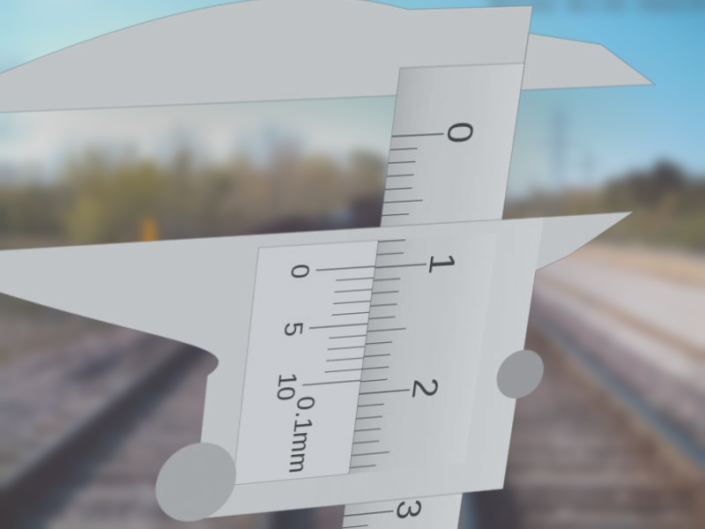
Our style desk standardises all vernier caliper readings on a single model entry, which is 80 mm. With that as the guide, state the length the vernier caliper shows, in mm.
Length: 9.9 mm
